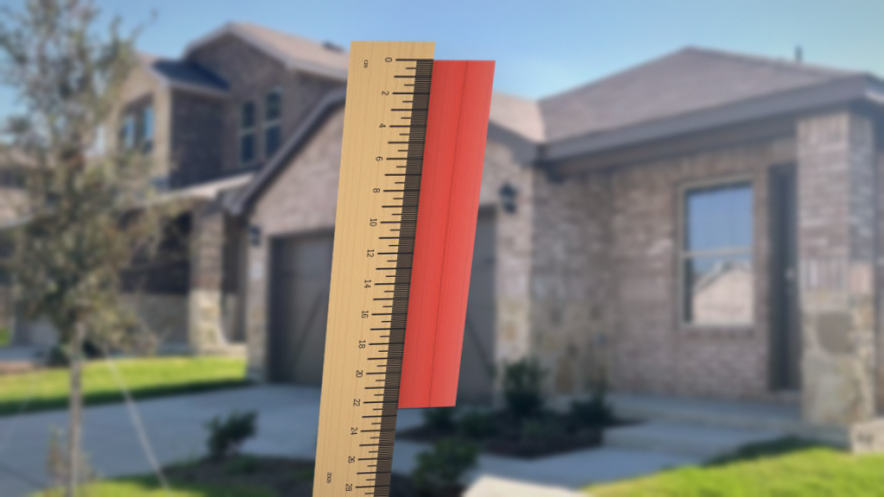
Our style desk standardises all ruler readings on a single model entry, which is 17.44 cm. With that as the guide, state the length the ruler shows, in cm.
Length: 22.5 cm
